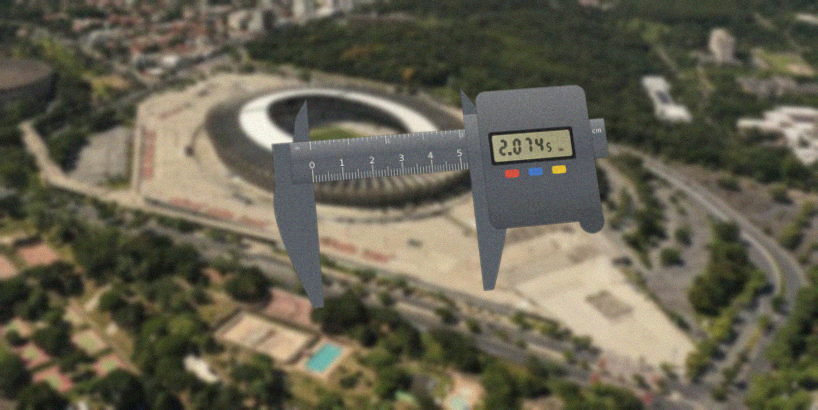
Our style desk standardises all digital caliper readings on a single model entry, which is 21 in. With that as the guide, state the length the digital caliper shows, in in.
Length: 2.0745 in
